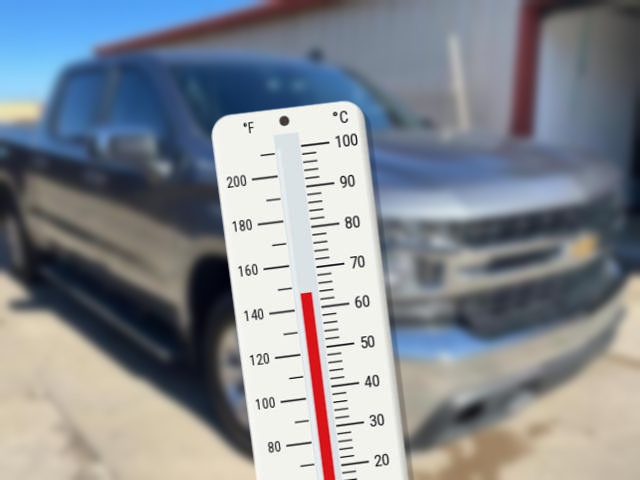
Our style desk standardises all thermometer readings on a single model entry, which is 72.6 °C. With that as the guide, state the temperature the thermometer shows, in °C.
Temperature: 64 °C
